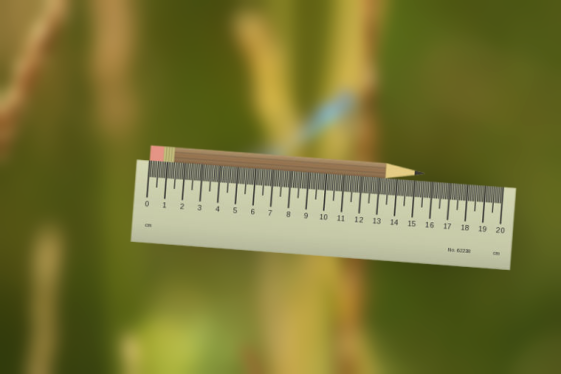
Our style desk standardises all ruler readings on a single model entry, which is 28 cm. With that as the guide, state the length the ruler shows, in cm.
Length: 15.5 cm
